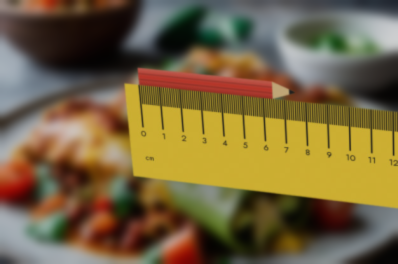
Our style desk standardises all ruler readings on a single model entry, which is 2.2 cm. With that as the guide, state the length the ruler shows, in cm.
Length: 7.5 cm
